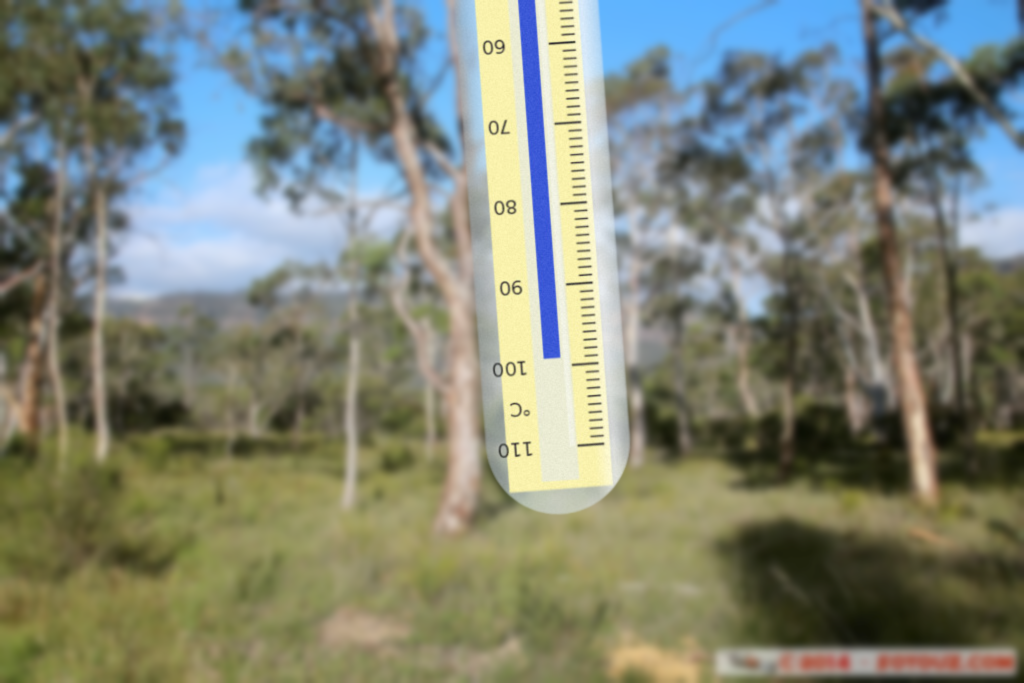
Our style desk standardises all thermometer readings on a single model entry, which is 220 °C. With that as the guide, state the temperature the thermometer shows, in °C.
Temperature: 99 °C
